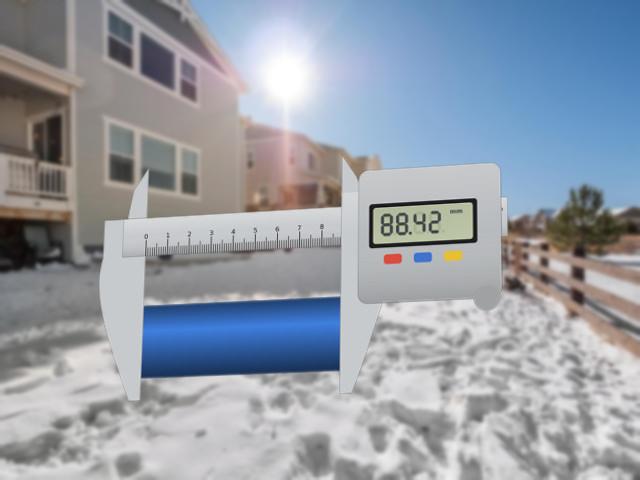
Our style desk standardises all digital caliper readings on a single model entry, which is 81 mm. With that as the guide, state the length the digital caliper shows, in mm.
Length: 88.42 mm
